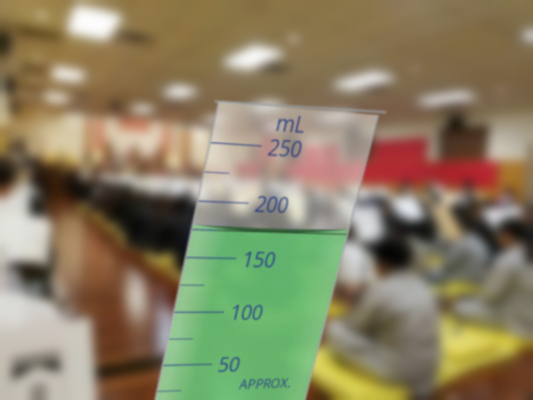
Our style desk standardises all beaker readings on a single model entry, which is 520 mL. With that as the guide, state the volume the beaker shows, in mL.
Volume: 175 mL
